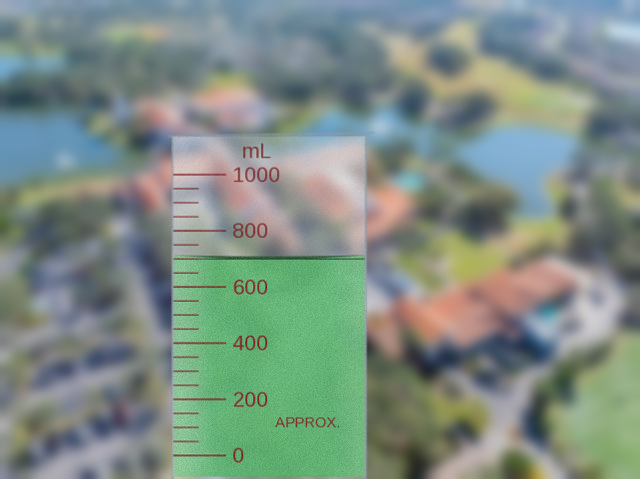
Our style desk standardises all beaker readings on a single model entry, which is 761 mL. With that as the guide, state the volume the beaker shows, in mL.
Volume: 700 mL
